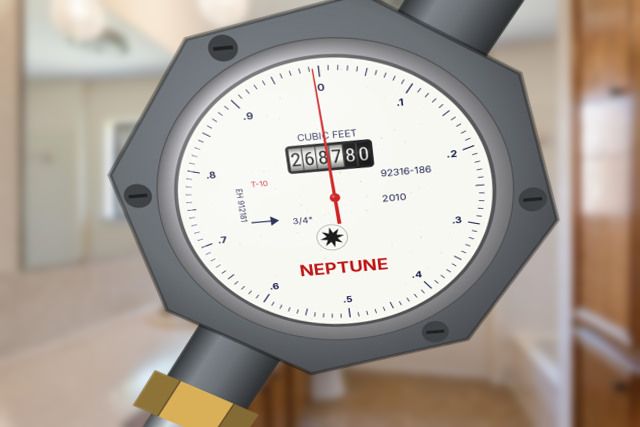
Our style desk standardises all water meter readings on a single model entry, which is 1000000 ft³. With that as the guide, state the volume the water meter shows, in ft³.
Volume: 268779.99 ft³
